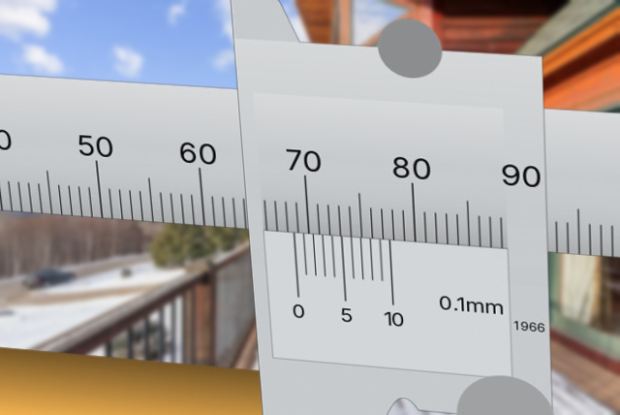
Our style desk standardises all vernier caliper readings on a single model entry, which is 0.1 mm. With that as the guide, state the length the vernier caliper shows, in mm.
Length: 68.6 mm
